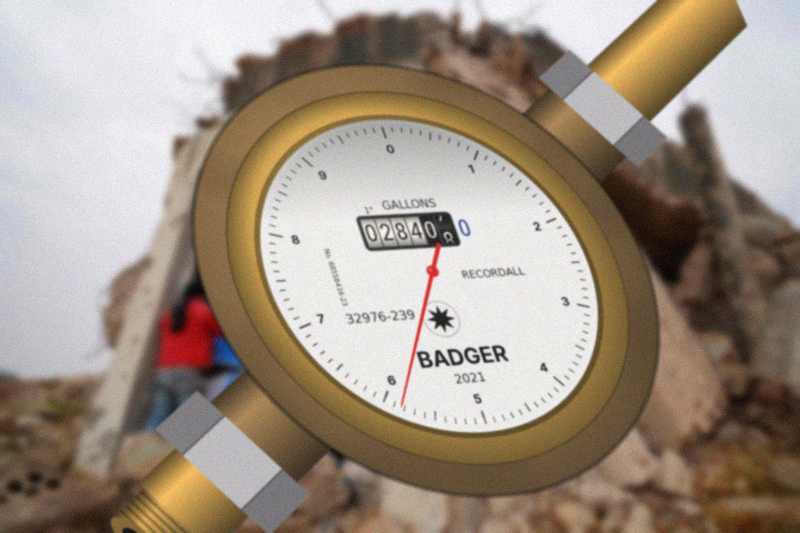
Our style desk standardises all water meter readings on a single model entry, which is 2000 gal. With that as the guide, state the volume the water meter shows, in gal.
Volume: 284075.8 gal
